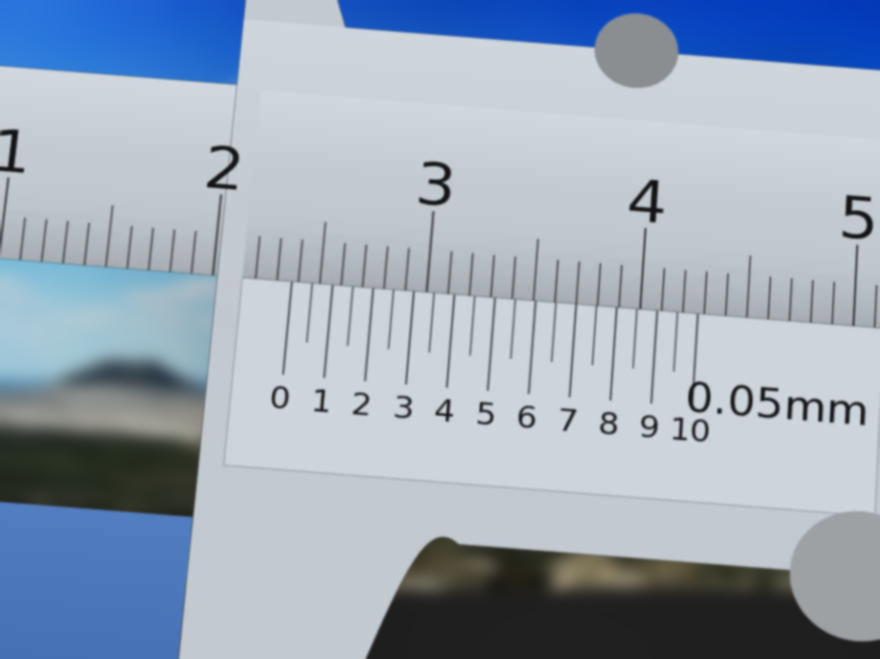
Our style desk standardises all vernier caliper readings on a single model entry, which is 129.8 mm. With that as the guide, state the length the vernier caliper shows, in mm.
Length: 23.7 mm
